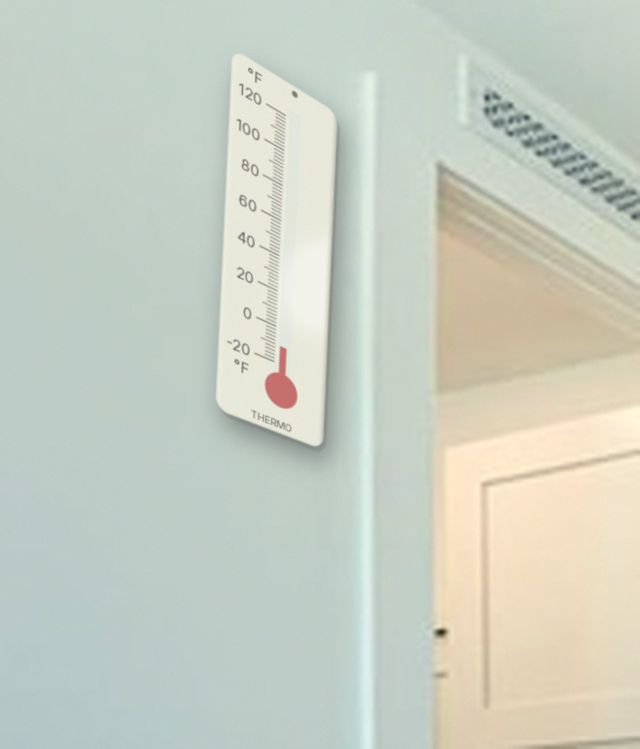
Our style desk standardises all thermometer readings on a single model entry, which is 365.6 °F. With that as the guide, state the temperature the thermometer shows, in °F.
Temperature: -10 °F
